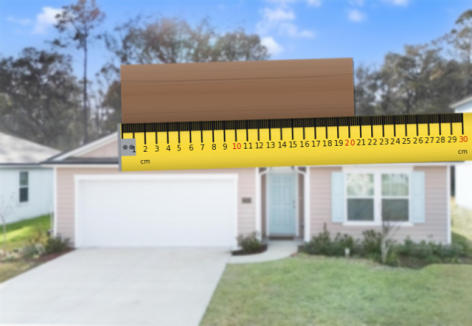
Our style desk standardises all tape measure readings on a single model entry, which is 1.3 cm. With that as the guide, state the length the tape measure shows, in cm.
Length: 20.5 cm
